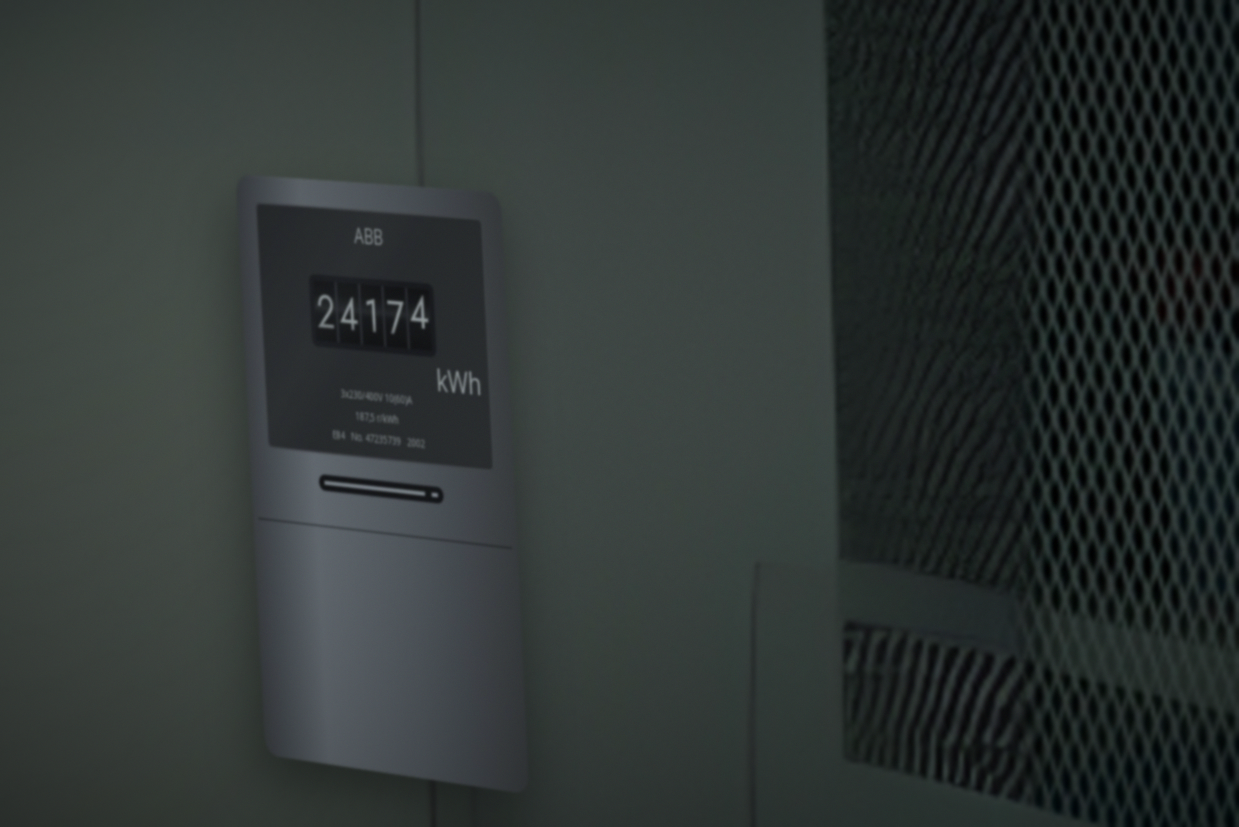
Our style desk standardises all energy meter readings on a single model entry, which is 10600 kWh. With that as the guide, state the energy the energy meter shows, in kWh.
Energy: 24174 kWh
